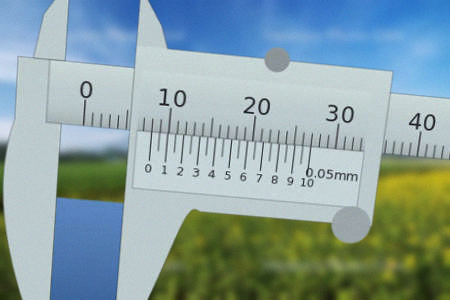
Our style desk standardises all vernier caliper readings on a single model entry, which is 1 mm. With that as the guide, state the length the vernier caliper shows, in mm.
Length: 8.0 mm
